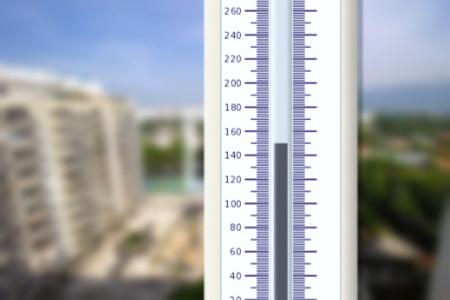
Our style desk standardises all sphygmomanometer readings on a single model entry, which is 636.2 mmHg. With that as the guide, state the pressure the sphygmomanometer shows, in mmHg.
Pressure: 150 mmHg
